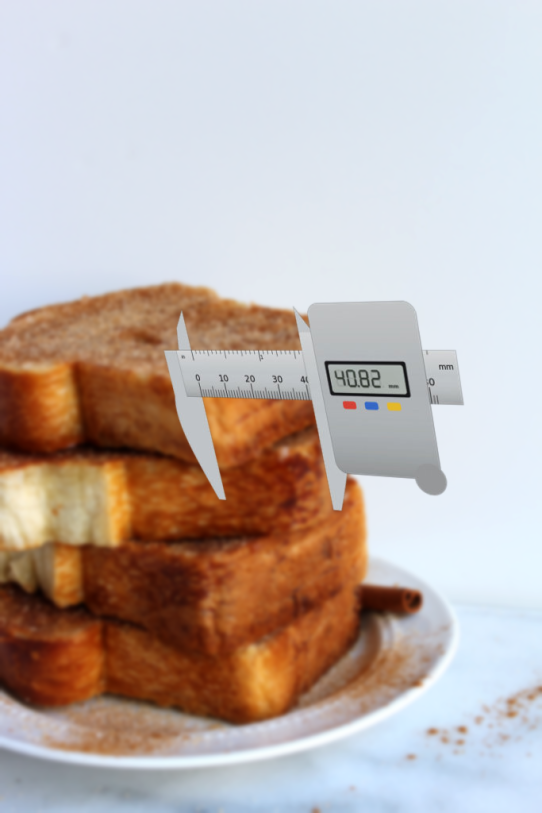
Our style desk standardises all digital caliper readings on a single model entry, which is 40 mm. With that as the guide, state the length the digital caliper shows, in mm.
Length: 40.82 mm
